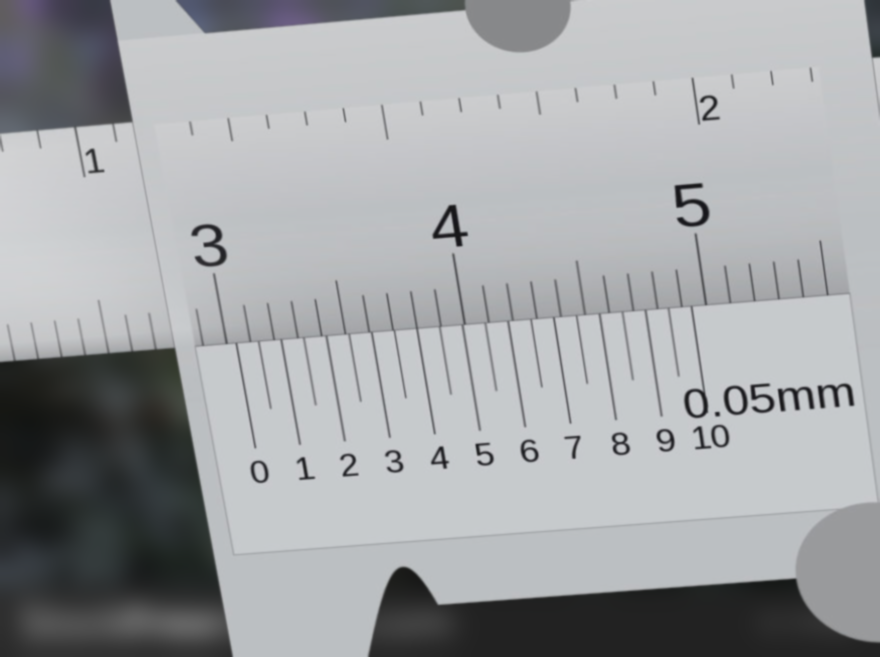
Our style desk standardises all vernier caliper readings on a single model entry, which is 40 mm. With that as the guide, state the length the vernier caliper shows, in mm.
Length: 30.4 mm
